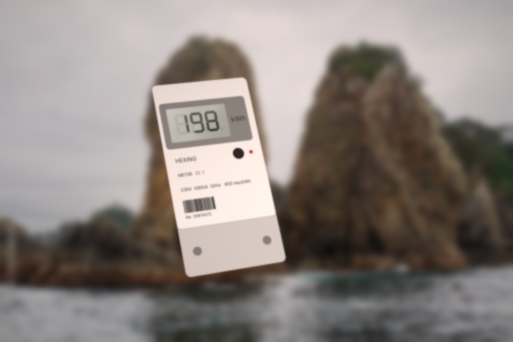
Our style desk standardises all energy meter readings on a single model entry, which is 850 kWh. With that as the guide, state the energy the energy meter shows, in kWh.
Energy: 198 kWh
